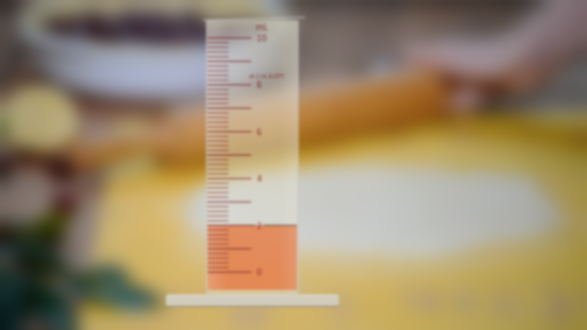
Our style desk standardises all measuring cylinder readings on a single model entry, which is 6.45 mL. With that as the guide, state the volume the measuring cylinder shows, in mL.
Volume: 2 mL
